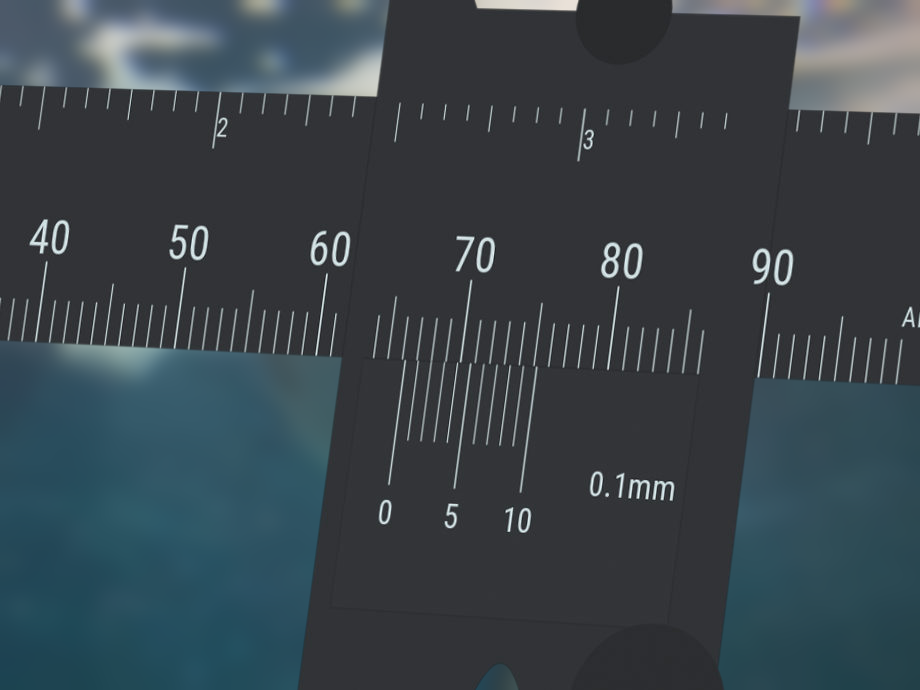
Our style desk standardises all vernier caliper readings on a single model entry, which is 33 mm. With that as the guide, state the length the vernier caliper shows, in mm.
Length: 66.2 mm
